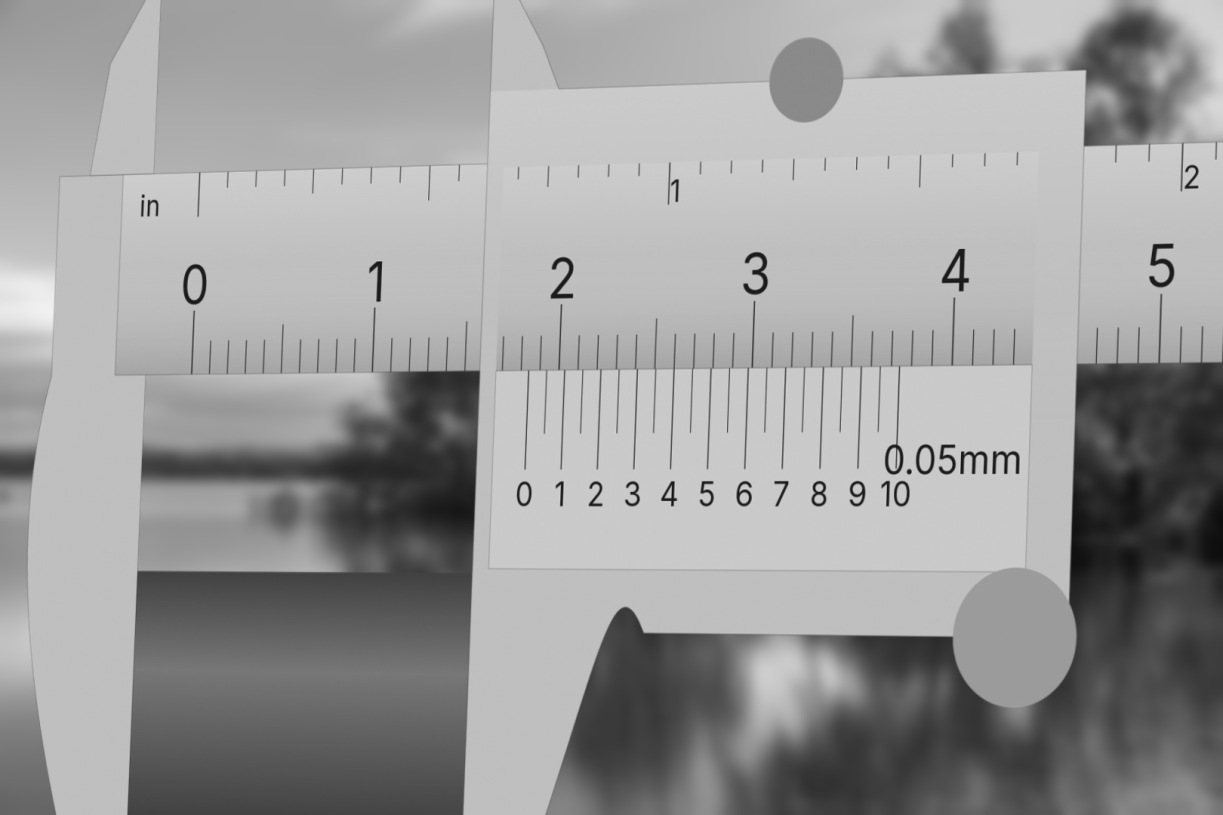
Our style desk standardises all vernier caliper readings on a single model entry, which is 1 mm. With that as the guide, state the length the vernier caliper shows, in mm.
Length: 18.4 mm
